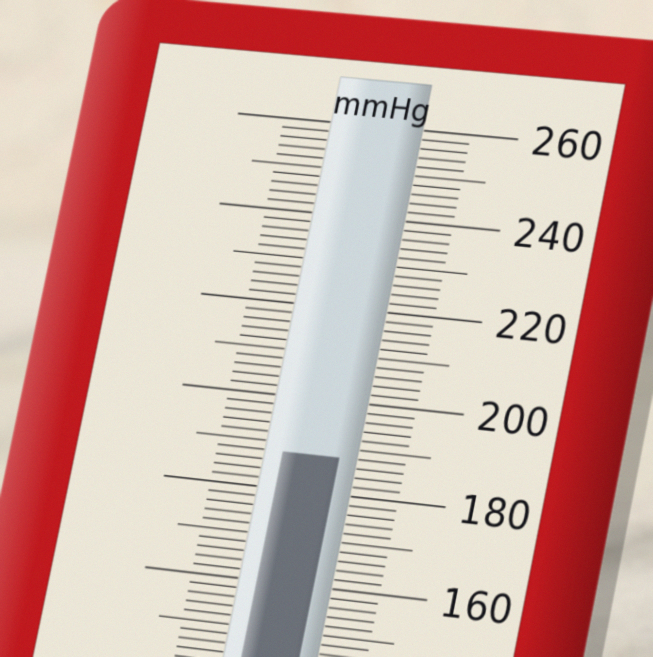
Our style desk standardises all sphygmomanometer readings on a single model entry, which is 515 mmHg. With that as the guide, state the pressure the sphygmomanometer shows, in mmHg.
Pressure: 188 mmHg
